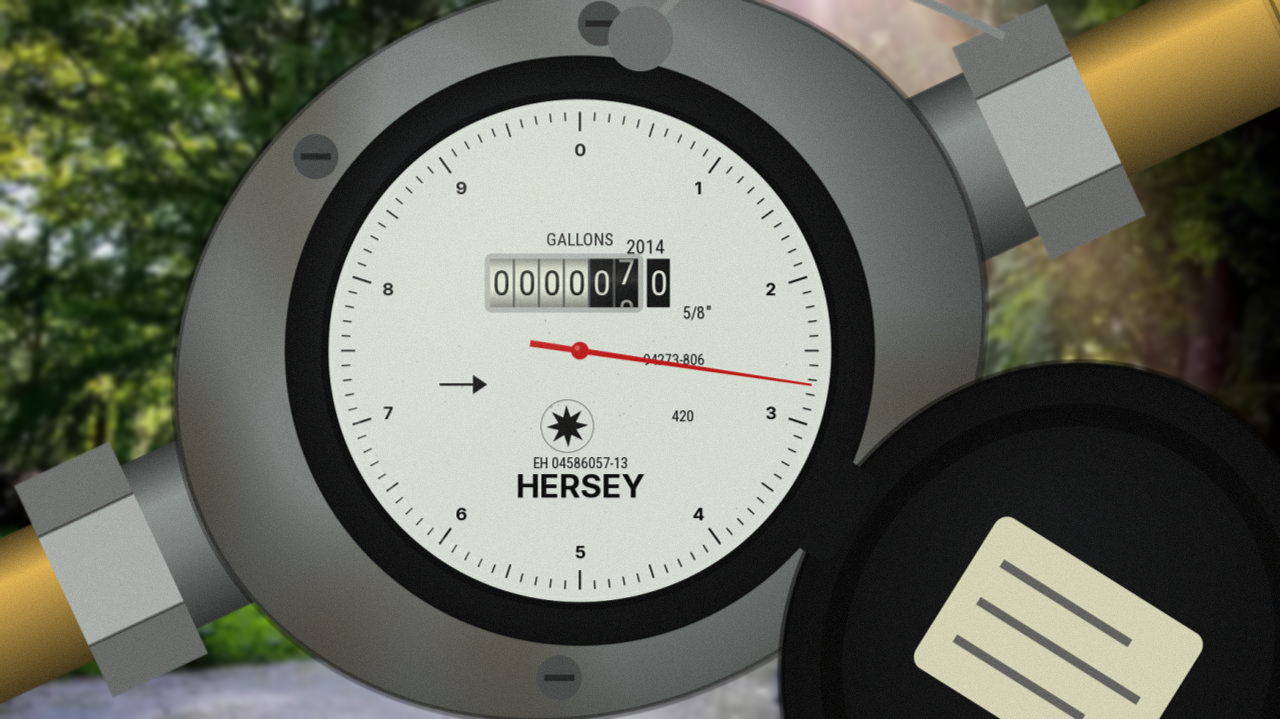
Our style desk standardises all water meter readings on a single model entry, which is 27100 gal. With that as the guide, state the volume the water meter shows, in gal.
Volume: 72.7 gal
